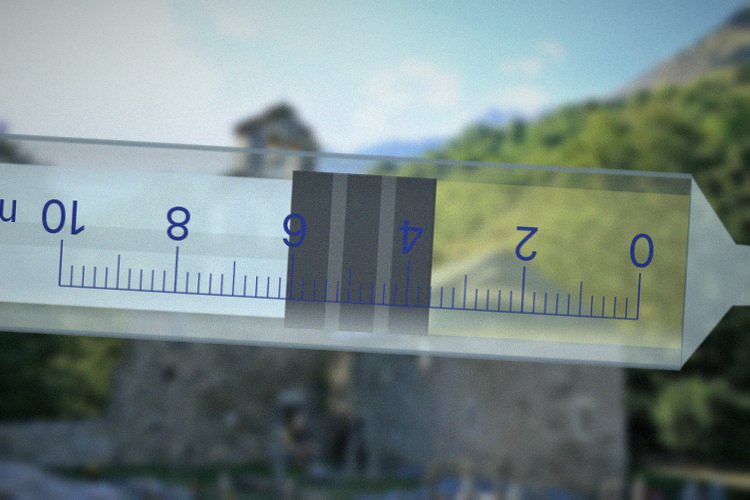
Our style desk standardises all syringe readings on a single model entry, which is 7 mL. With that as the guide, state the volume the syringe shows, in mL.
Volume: 3.6 mL
